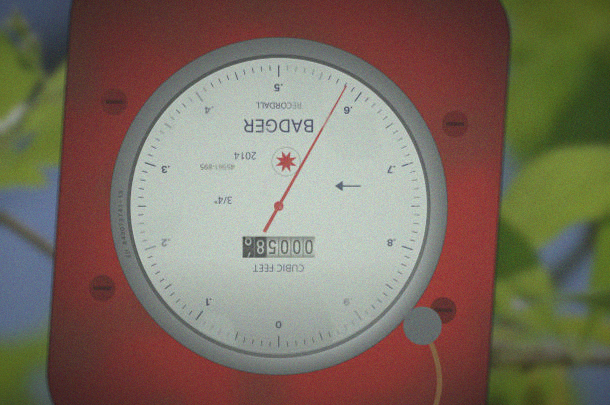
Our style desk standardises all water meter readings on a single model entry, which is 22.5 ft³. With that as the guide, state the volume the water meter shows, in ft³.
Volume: 587.58 ft³
